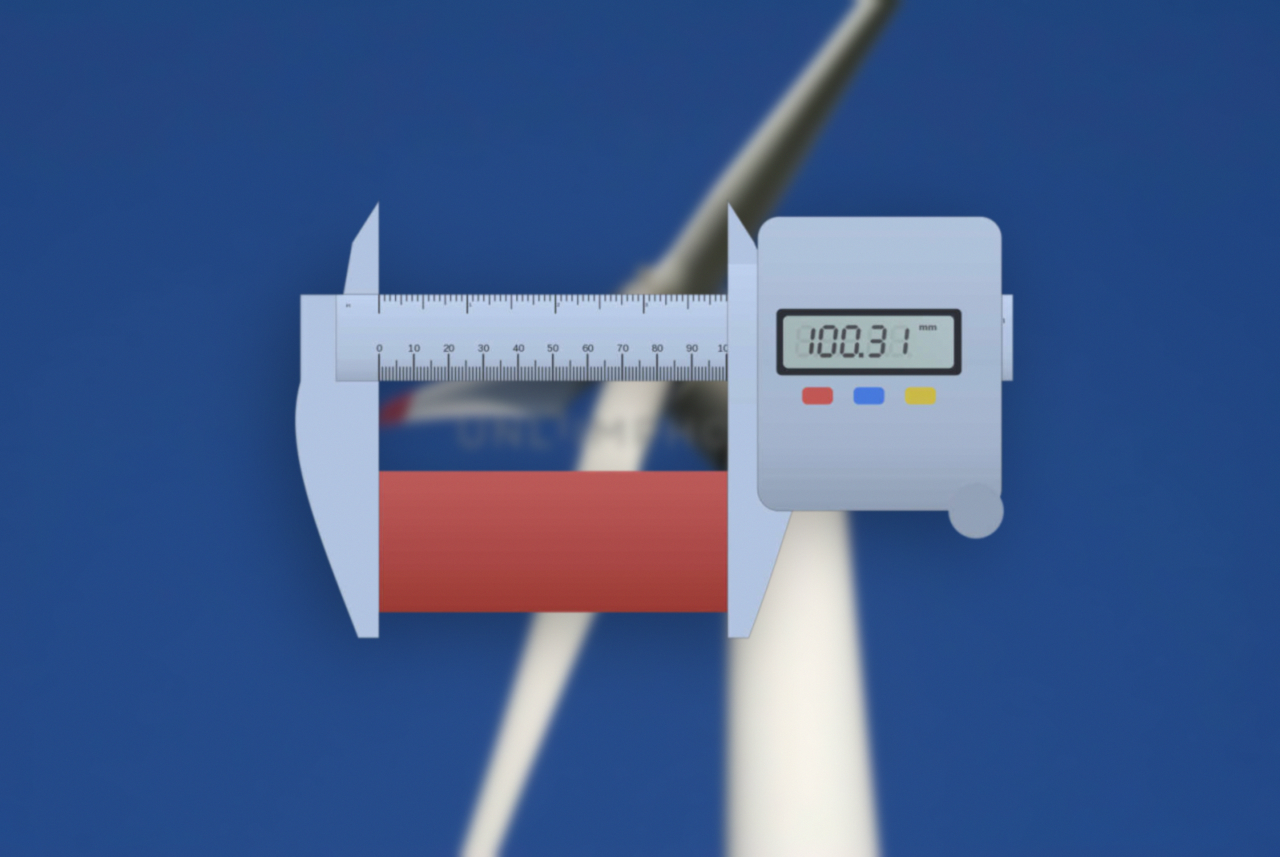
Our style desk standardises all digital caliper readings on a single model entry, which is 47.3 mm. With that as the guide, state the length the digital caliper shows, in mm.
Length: 100.31 mm
